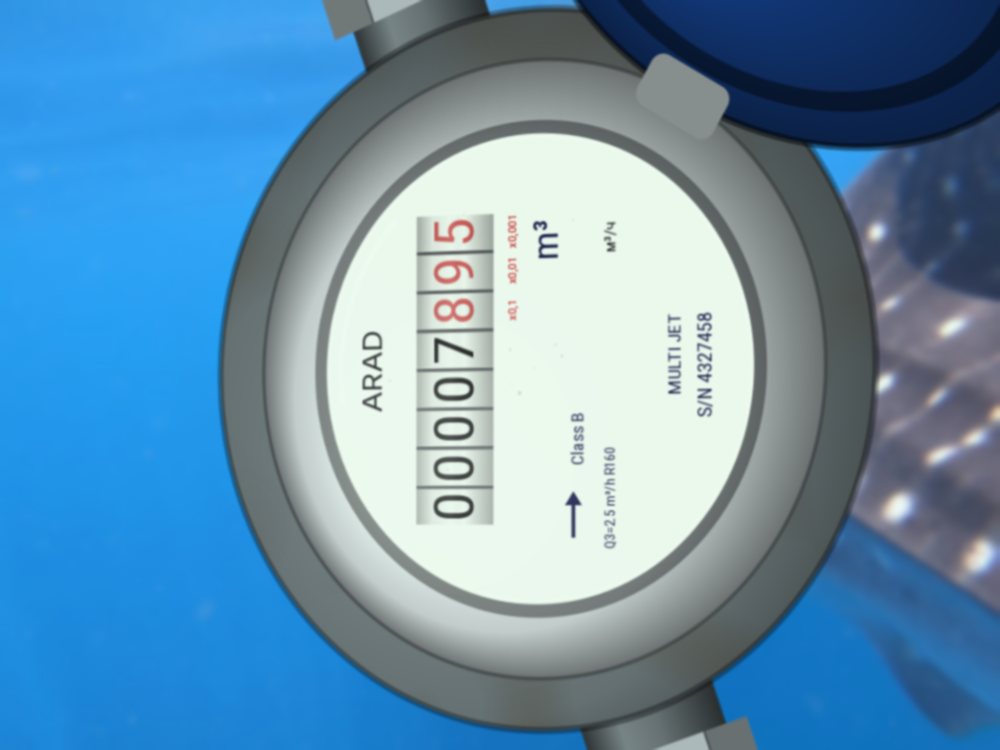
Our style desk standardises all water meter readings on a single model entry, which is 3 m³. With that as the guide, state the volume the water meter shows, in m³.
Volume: 7.895 m³
